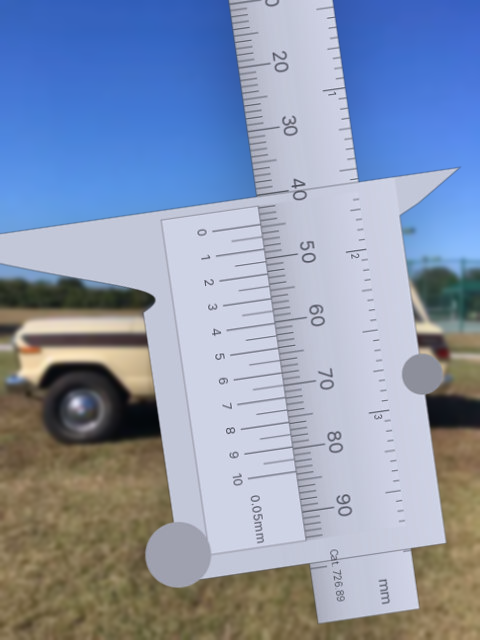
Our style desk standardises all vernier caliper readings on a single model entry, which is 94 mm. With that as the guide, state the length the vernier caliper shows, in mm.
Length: 44.6 mm
